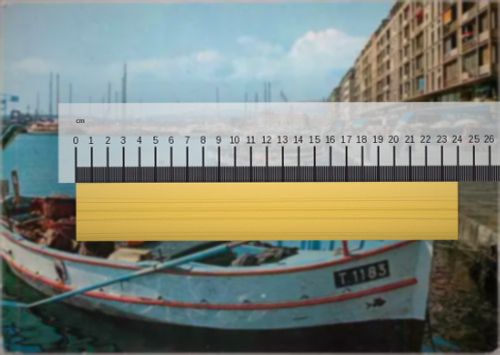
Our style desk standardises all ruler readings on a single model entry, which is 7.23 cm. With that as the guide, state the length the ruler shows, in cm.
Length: 24 cm
